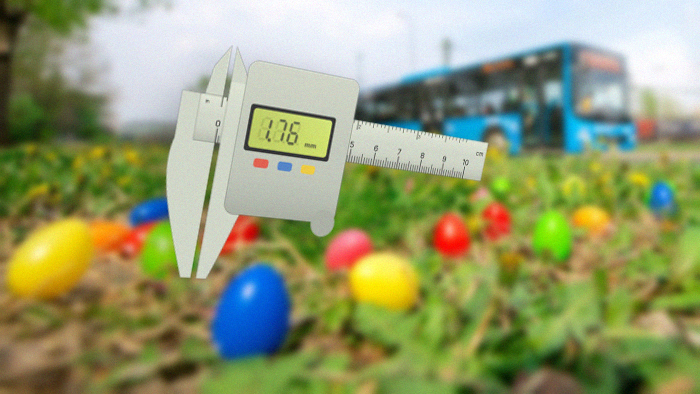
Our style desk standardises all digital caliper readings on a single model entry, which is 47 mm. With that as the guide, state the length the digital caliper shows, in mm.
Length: 1.76 mm
